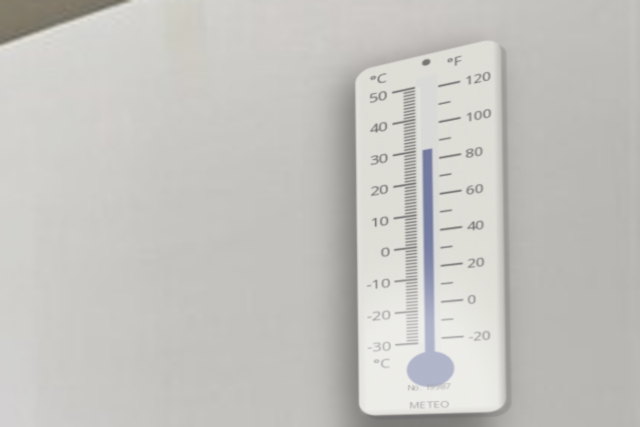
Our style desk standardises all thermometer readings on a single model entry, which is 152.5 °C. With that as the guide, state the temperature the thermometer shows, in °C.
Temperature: 30 °C
